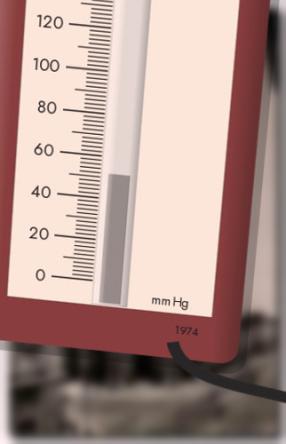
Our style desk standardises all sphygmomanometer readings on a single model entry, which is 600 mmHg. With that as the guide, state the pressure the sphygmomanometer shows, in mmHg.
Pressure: 52 mmHg
